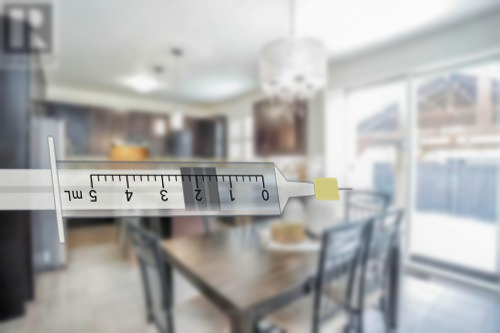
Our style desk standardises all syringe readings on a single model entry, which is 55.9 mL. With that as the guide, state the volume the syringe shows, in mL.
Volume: 1.4 mL
